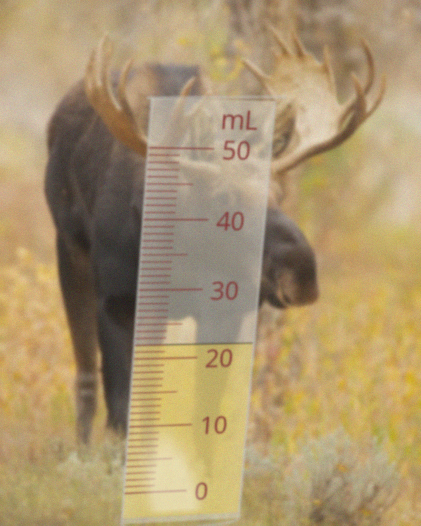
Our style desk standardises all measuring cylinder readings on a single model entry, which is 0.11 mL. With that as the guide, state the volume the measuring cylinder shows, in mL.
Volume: 22 mL
